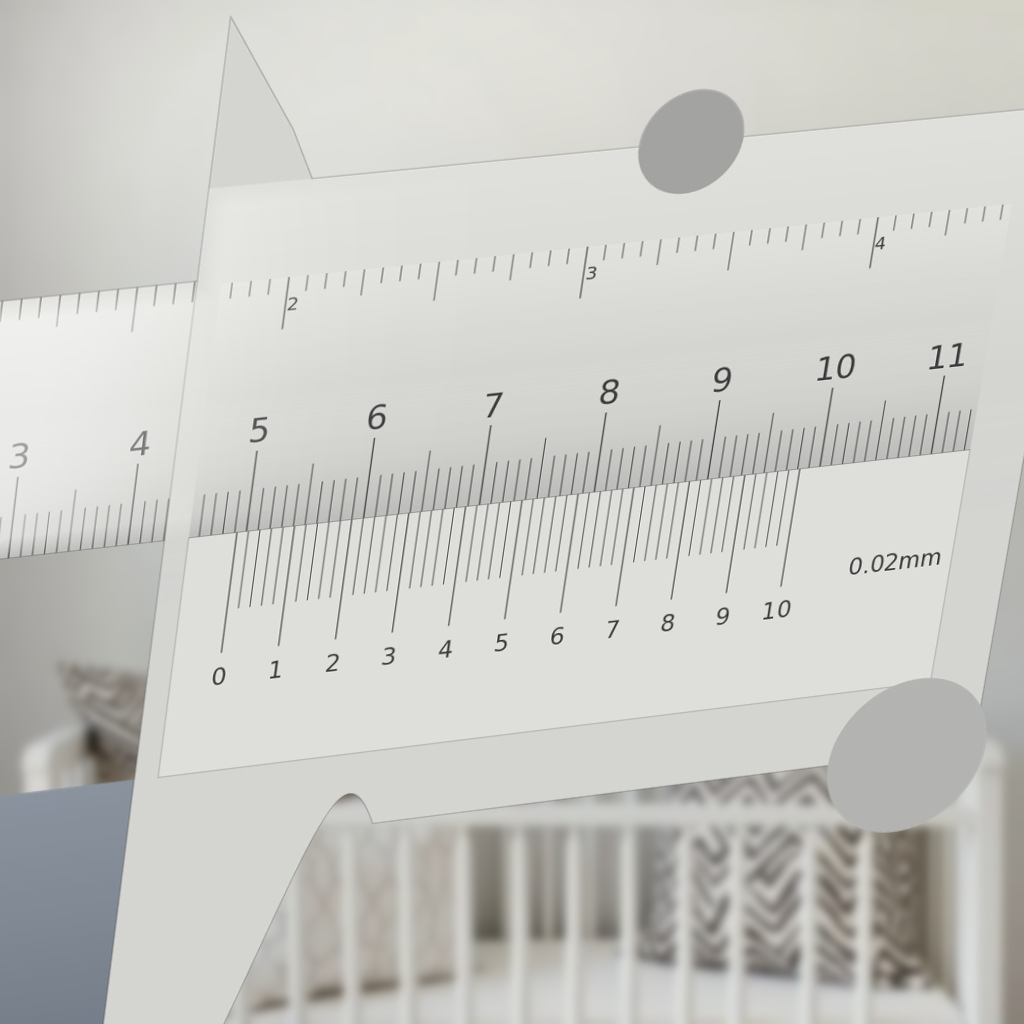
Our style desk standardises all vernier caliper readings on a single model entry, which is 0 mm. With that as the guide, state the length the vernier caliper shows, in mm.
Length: 49.2 mm
